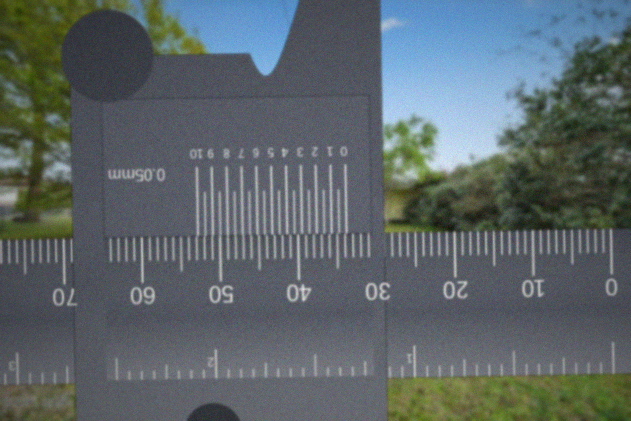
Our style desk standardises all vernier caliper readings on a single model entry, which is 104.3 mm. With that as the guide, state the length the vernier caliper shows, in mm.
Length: 33.8 mm
